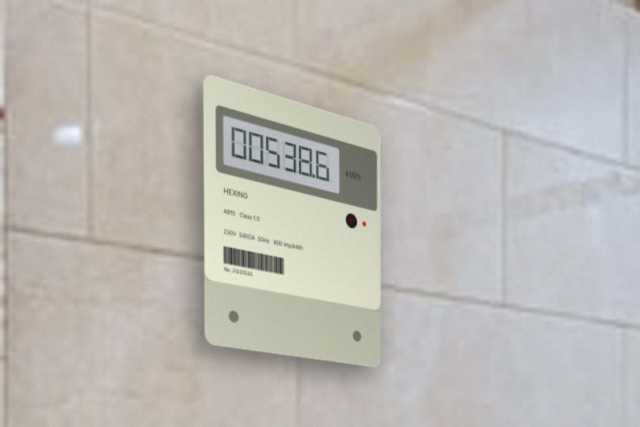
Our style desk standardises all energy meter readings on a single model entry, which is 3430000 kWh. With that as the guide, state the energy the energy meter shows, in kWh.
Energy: 538.6 kWh
